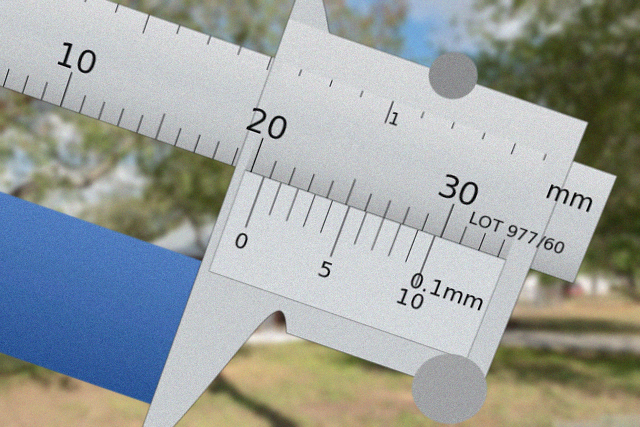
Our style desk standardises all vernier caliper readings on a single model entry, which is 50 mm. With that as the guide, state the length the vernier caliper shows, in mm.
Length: 20.7 mm
